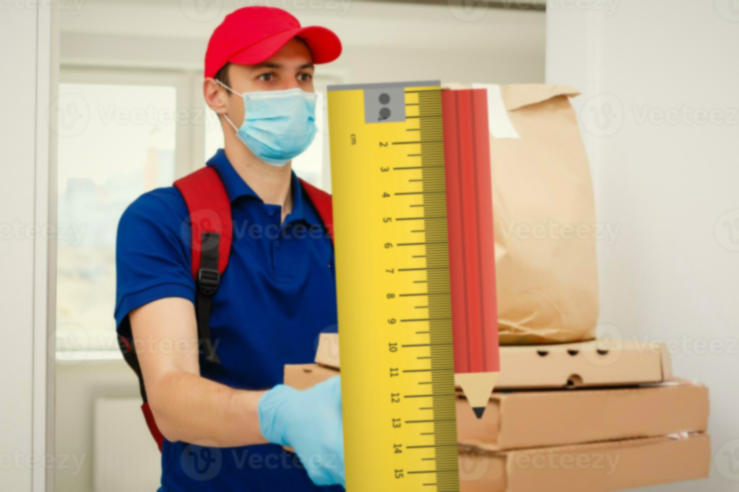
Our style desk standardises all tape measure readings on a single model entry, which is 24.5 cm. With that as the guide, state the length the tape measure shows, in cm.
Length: 13 cm
